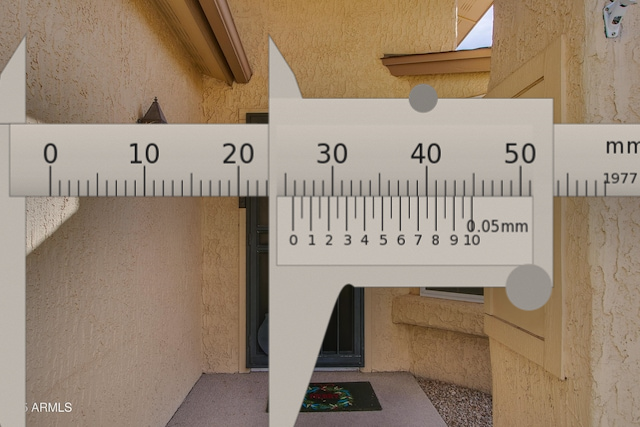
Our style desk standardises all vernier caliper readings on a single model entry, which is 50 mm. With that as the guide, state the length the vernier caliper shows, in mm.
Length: 25.8 mm
